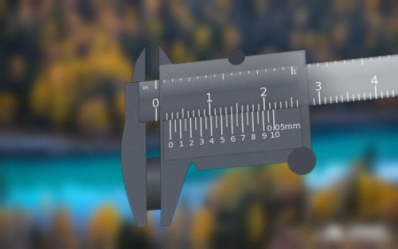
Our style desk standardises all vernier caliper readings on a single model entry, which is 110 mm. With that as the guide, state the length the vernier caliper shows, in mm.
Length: 2.6 mm
